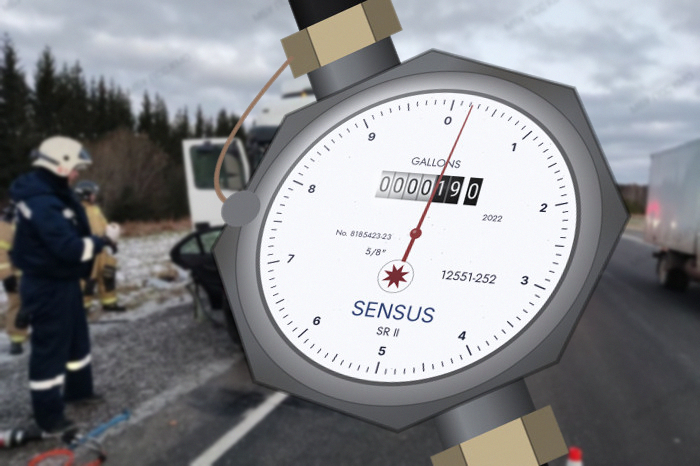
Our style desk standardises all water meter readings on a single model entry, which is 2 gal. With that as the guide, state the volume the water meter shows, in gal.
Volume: 190.2 gal
